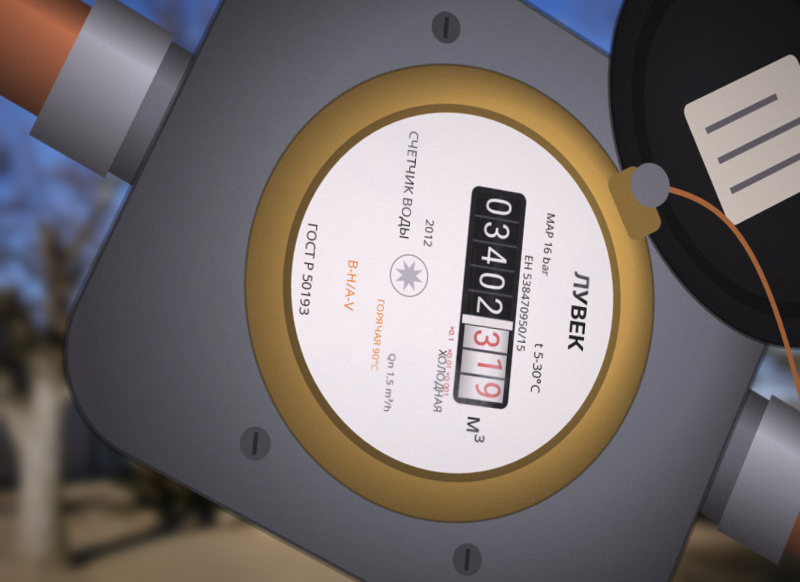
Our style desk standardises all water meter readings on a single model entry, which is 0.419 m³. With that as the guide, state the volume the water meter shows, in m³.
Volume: 3402.319 m³
